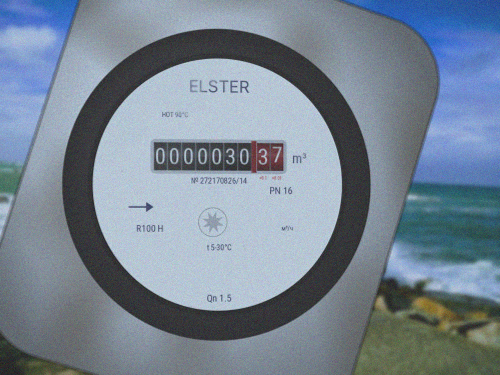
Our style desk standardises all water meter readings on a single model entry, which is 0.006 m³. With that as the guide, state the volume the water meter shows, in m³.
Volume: 30.37 m³
